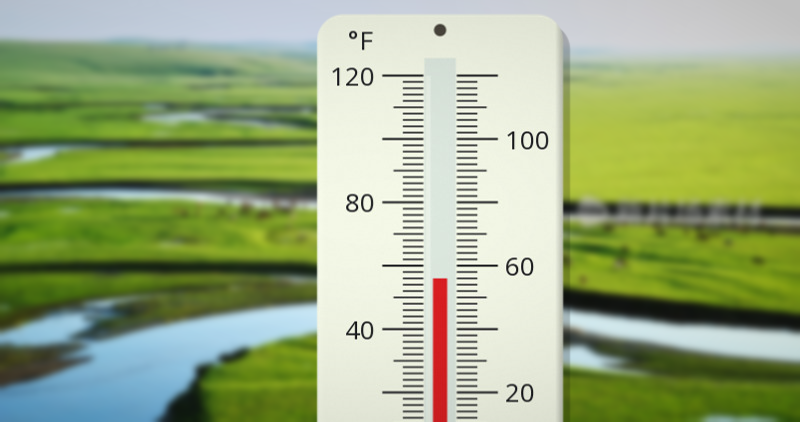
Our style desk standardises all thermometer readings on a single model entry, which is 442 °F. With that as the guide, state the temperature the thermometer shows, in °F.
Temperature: 56 °F
